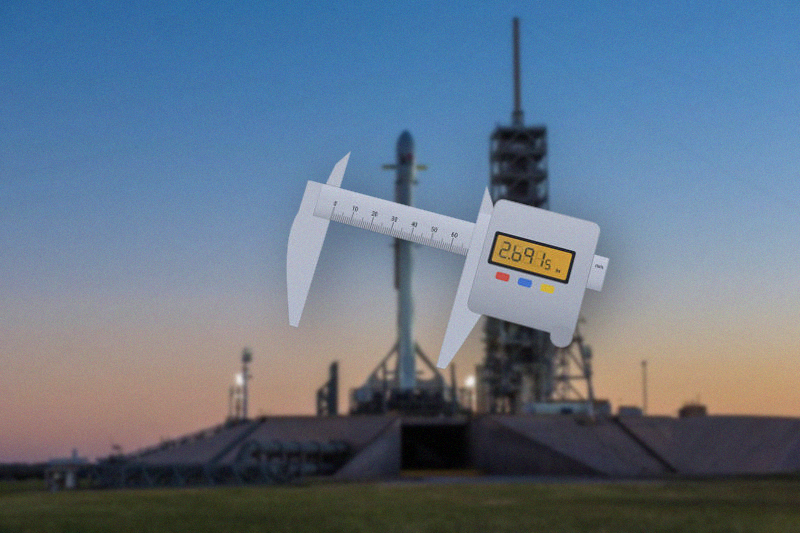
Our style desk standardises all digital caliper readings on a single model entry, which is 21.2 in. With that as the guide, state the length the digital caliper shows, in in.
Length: 2.6915 in
